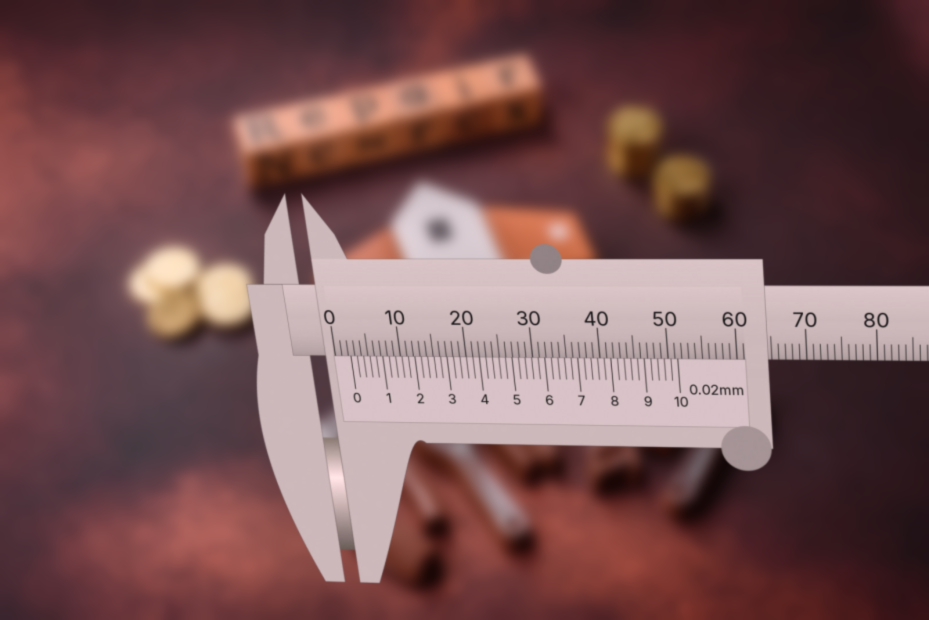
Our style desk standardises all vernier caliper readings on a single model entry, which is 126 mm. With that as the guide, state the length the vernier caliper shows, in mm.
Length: 2.4 mm
